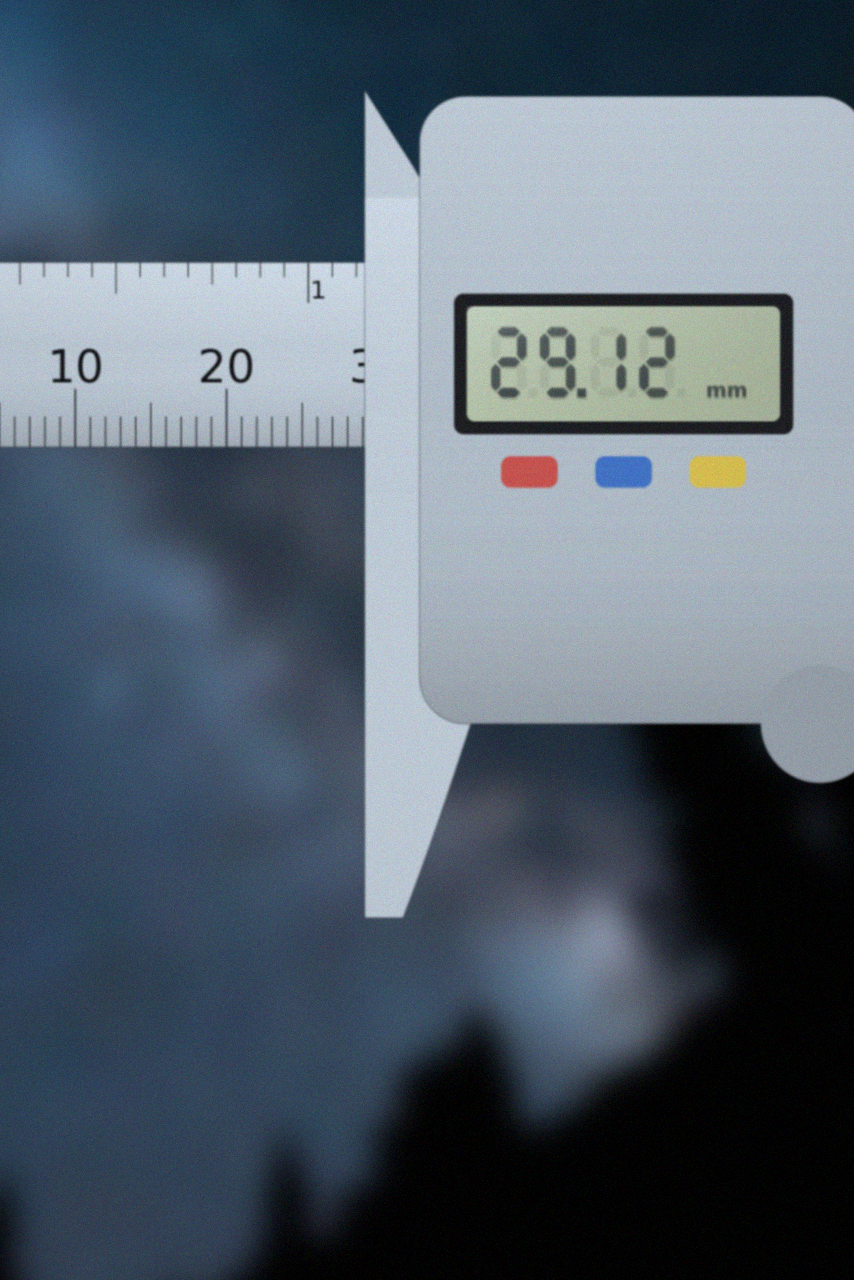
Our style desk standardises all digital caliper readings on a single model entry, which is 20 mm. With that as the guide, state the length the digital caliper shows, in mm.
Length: 29.12 mm
